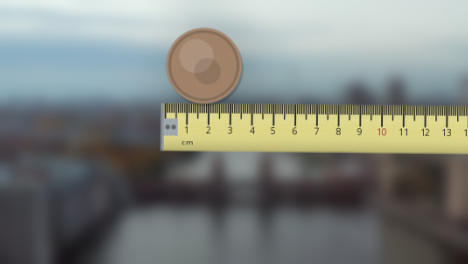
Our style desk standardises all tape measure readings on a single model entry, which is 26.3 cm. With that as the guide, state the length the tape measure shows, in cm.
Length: 3.5 cm
